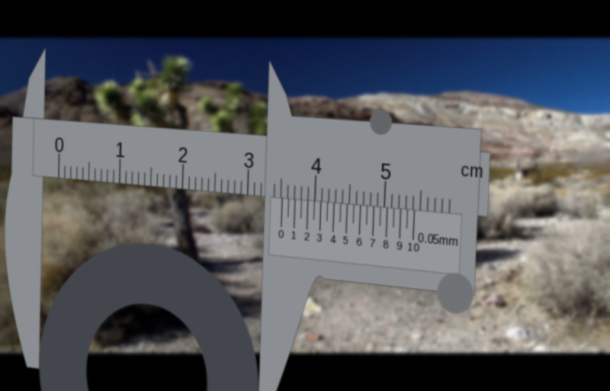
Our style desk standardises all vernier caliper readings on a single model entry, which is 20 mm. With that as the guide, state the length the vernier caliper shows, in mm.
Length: 35.2 mm
